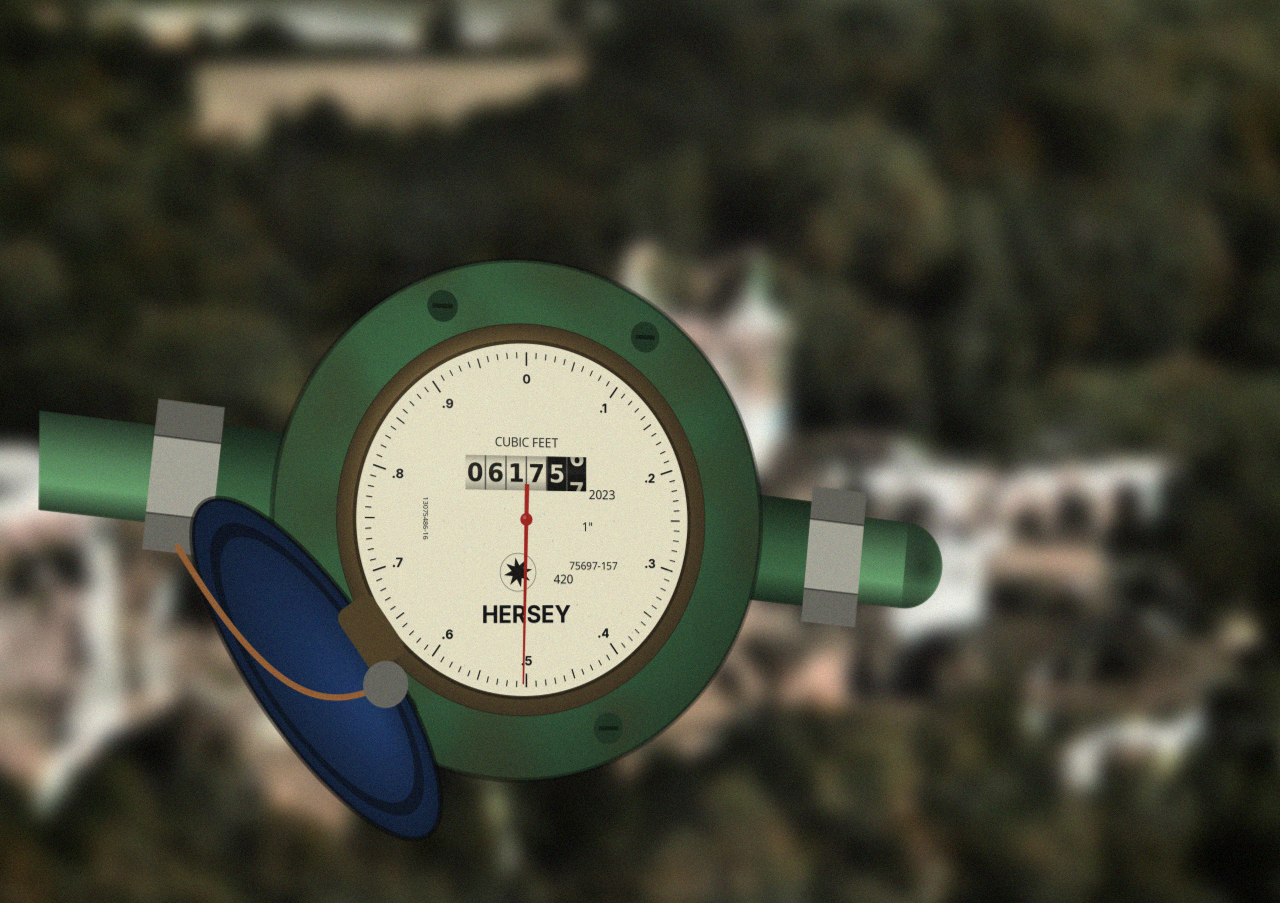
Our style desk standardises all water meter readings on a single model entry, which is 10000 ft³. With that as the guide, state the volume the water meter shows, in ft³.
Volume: 61756.50 ft³
